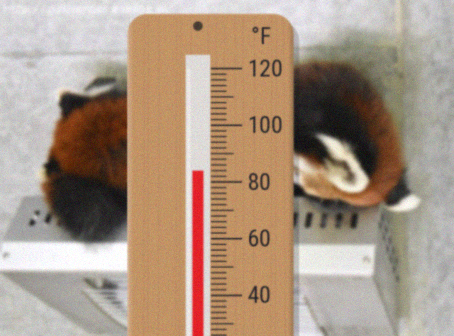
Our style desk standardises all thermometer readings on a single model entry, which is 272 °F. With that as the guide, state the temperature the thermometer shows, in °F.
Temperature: 84 °F
